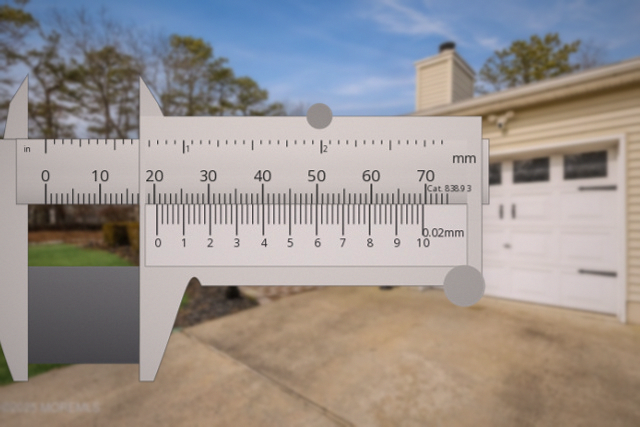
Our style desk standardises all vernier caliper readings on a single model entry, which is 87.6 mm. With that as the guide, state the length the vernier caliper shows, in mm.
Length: 20.5 mm
